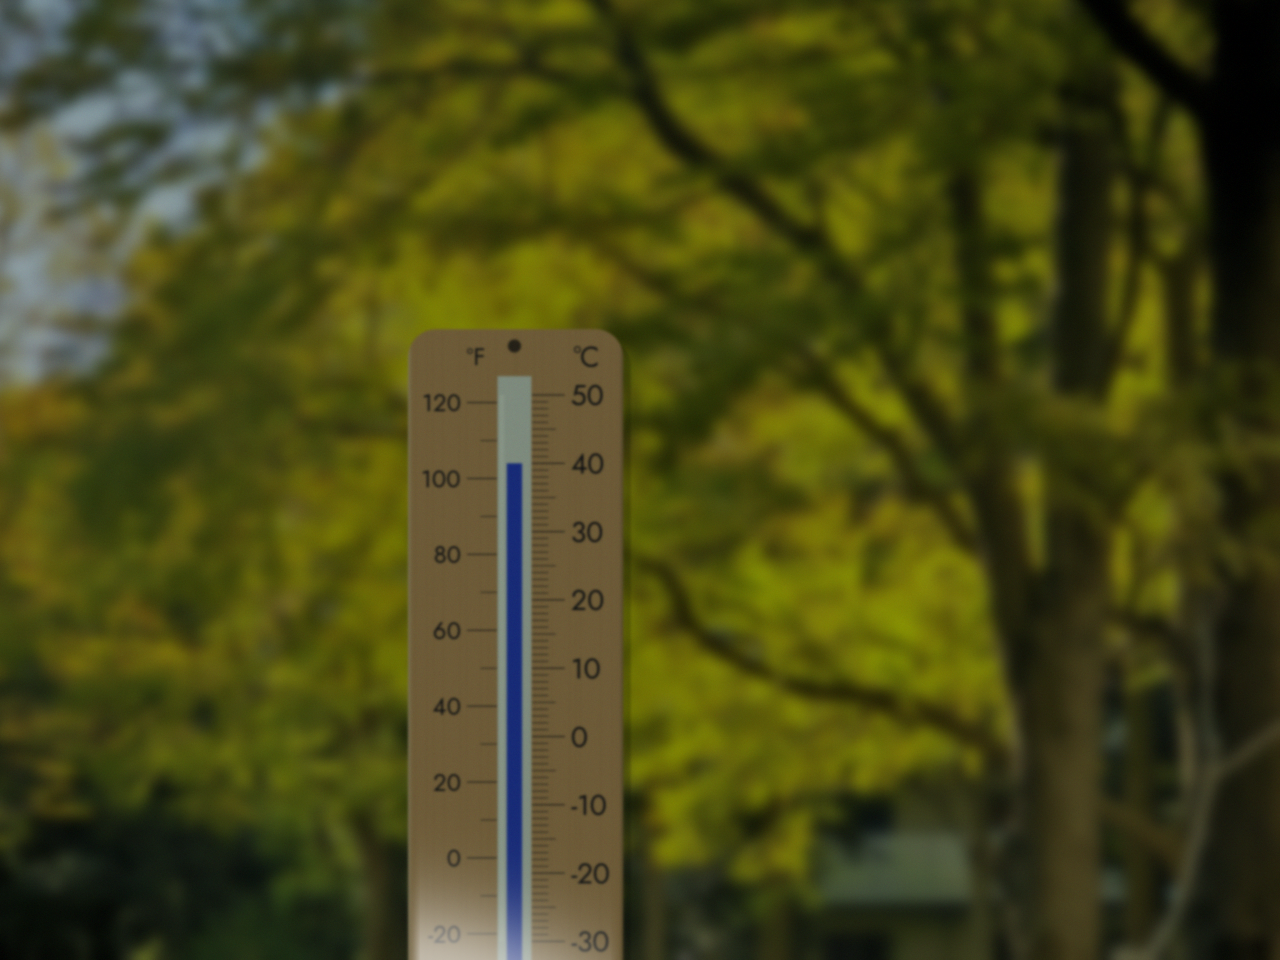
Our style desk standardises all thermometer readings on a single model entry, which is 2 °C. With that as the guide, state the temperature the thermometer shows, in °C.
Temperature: 40 °C
